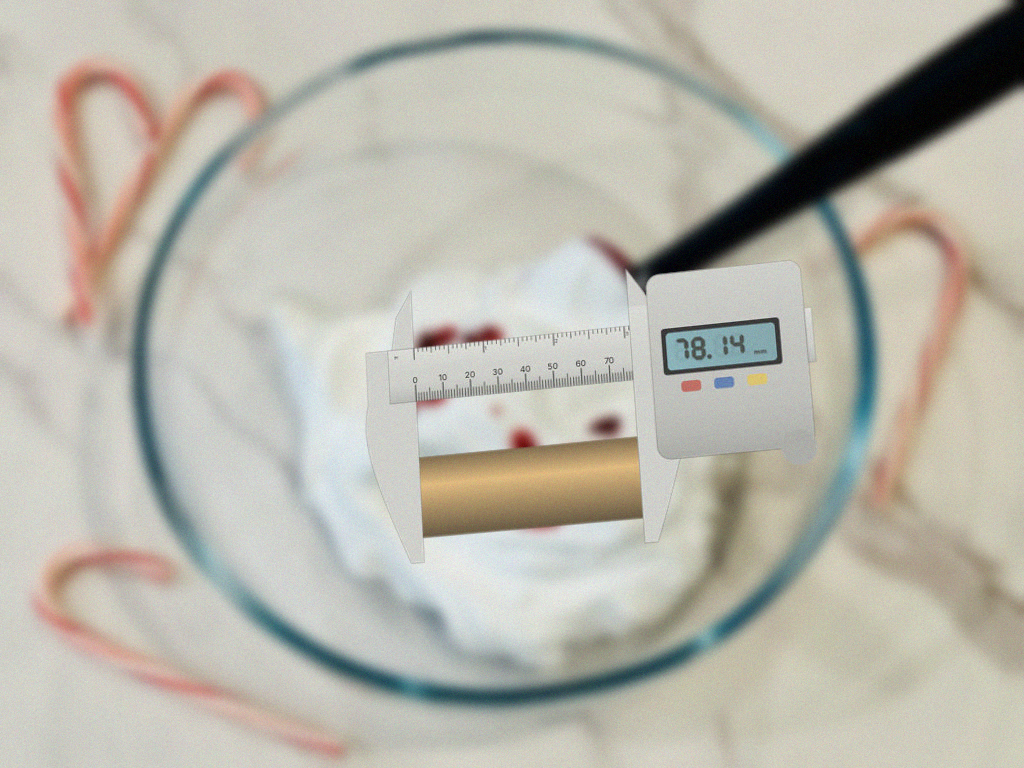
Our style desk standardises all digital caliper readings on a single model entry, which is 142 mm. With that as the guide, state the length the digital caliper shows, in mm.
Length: 78.14 mm
